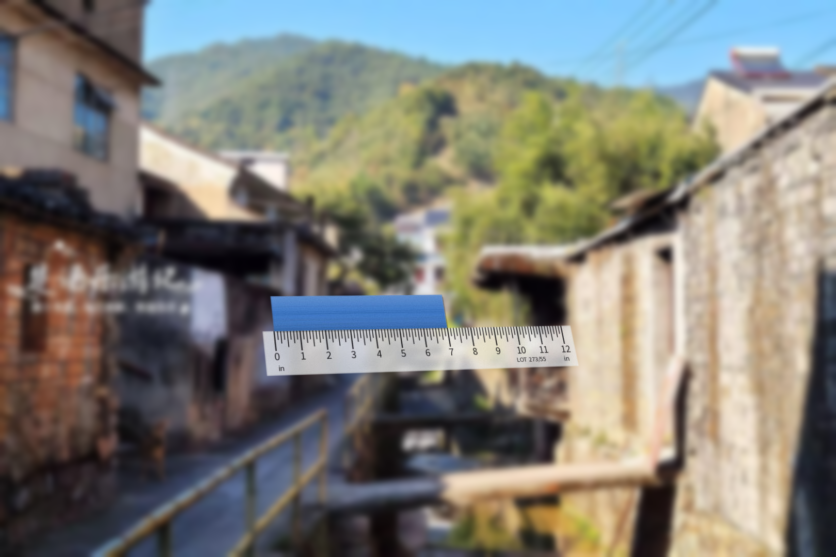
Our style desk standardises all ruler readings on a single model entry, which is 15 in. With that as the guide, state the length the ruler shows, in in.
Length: 7 in
